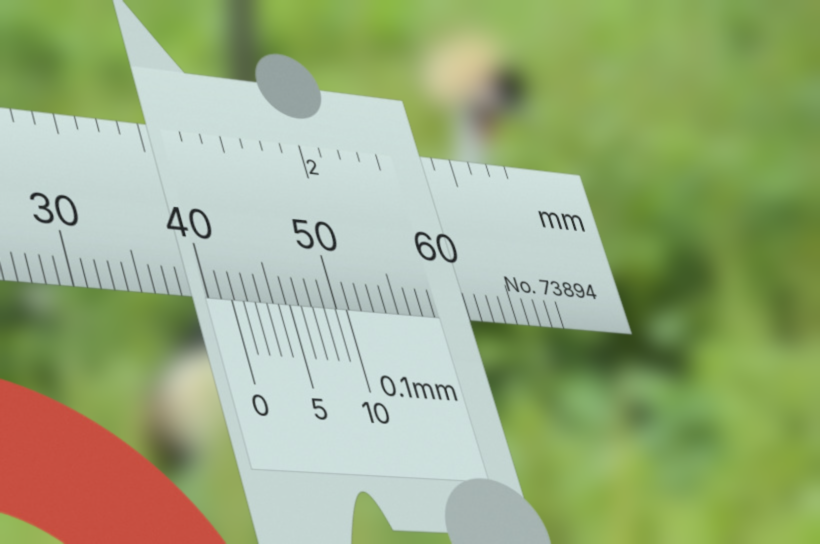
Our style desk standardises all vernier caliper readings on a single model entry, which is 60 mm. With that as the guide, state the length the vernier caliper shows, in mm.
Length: 41.8 mm
